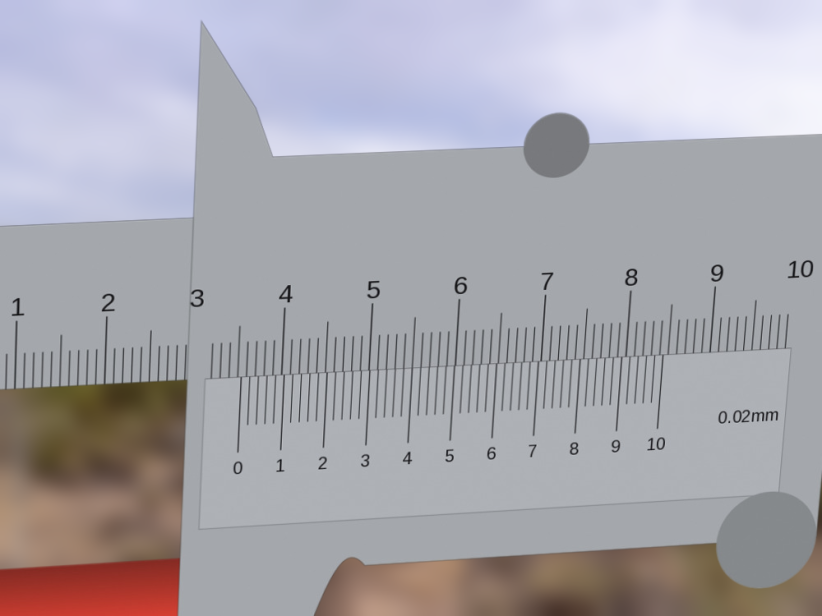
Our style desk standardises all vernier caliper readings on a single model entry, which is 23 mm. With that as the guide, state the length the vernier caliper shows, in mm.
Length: 35.4 mm
